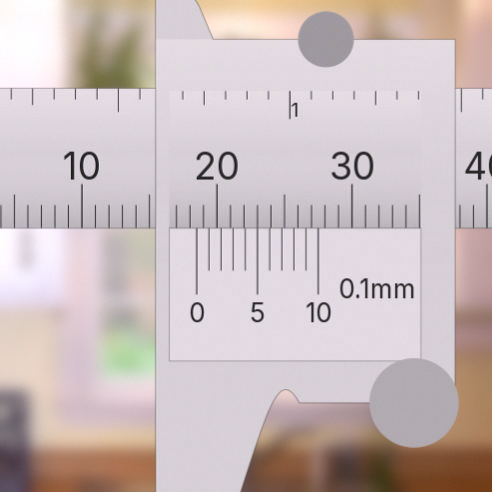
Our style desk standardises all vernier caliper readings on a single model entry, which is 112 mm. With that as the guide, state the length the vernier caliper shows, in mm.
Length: 18.5 mm
